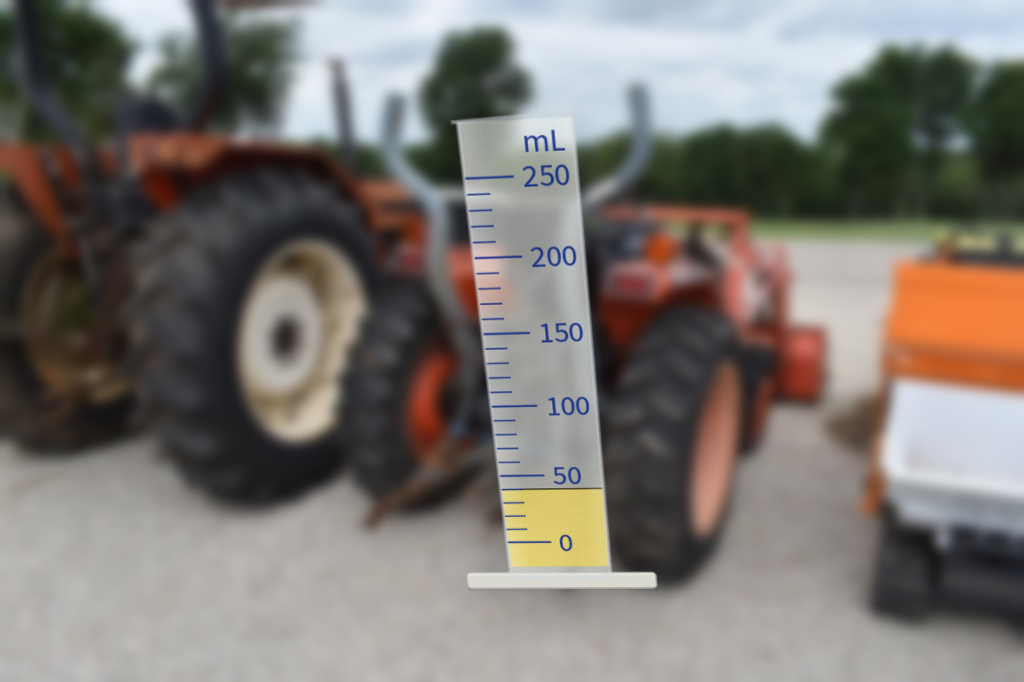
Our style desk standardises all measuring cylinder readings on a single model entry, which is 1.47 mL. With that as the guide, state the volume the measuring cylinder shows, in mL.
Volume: 40 mL
